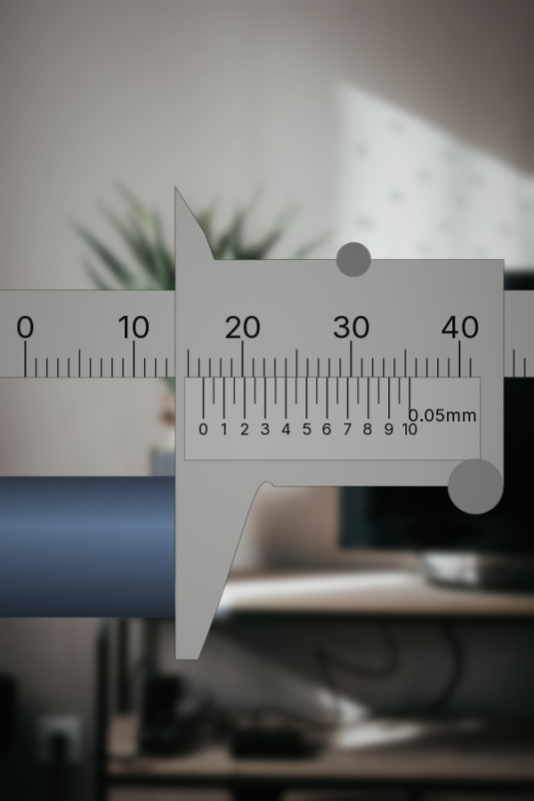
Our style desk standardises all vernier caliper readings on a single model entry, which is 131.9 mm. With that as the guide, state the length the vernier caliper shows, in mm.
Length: 16.4 mm
